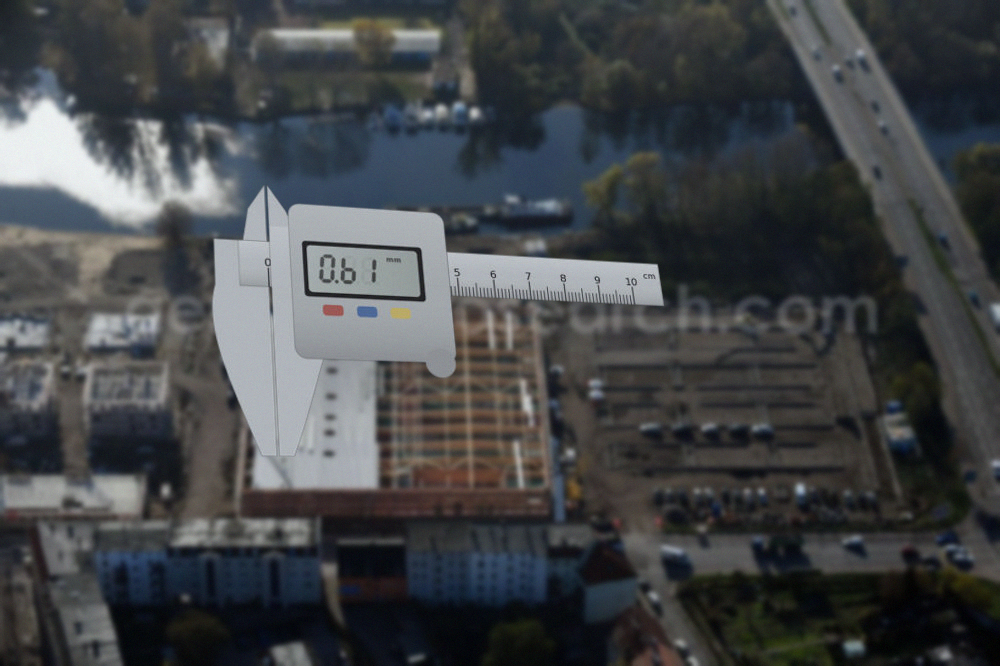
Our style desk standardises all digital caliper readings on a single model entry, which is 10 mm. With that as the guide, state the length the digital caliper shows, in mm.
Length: 0.61 mm
